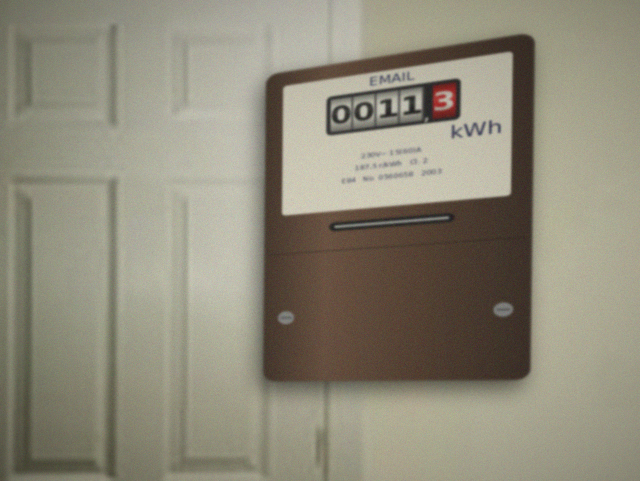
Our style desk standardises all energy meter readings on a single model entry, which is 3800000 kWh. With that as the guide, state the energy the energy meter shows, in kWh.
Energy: 11.3 kWh
